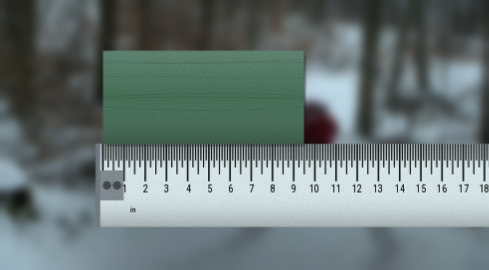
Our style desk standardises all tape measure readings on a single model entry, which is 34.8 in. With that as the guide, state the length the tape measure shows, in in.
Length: 9.5 in
